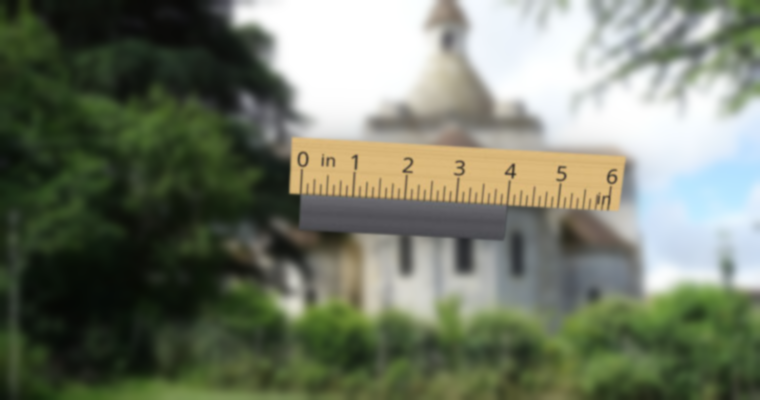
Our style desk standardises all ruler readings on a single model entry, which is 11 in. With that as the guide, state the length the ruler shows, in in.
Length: 4 in
